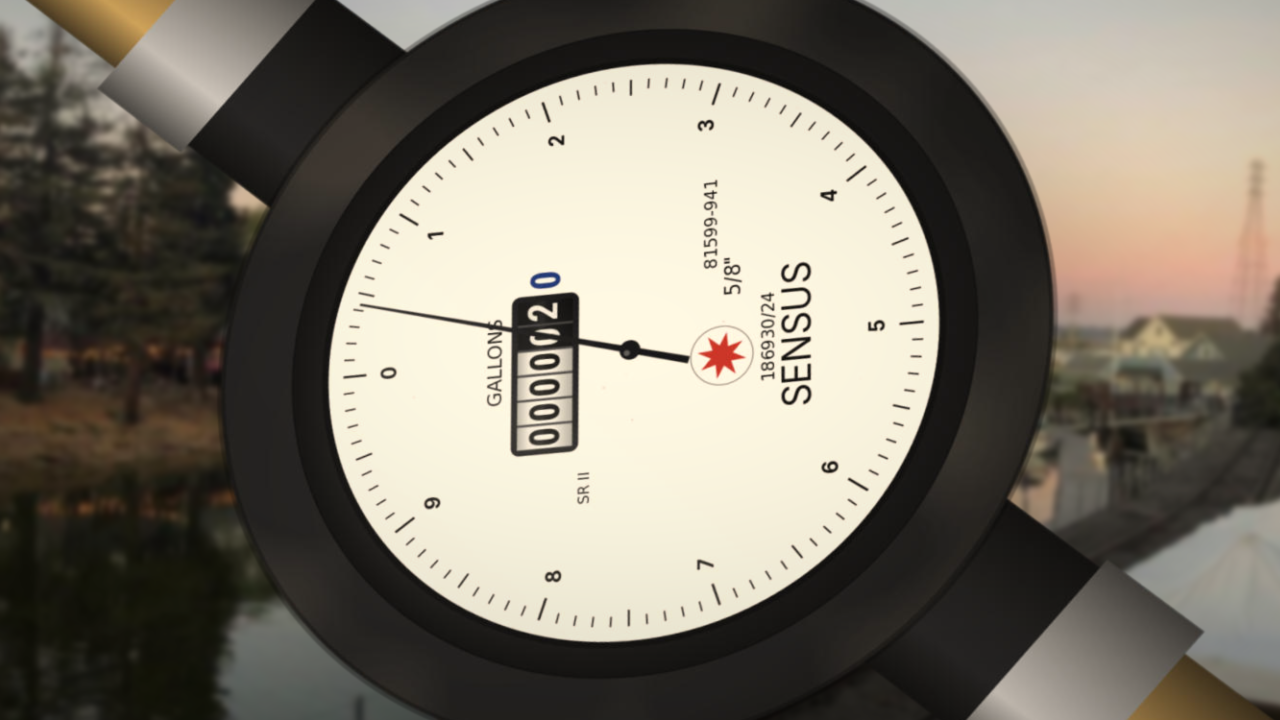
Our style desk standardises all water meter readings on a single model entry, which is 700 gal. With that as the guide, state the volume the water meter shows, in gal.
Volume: 20.4 gal
